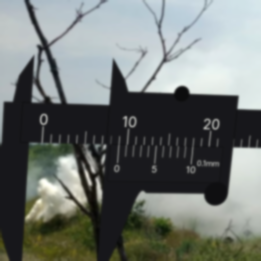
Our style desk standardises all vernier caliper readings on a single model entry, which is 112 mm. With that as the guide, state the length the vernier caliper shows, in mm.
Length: 9.0 mm
